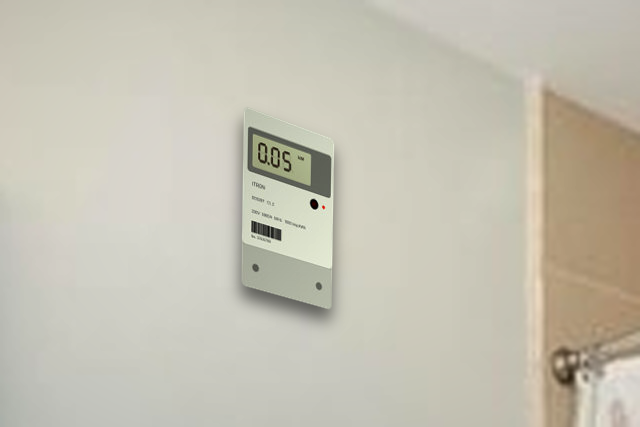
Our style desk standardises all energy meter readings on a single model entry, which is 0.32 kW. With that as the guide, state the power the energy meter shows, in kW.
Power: 0.05 kW
